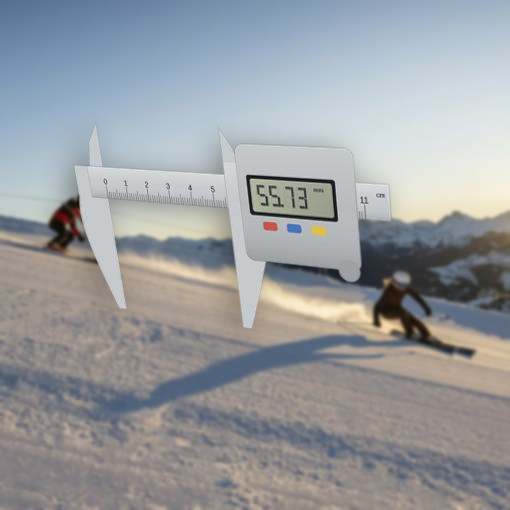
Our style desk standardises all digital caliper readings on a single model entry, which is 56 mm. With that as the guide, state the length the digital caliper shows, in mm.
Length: 55.73 mm
